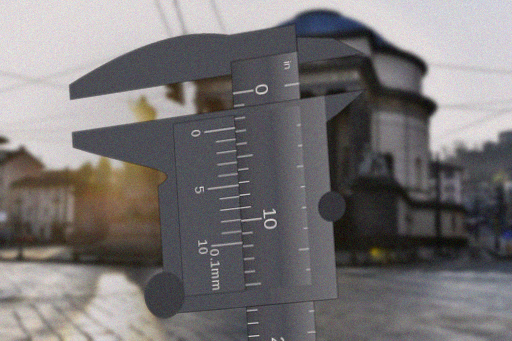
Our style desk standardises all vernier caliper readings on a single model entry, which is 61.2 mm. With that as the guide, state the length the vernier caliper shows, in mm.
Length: 2.7 mm
